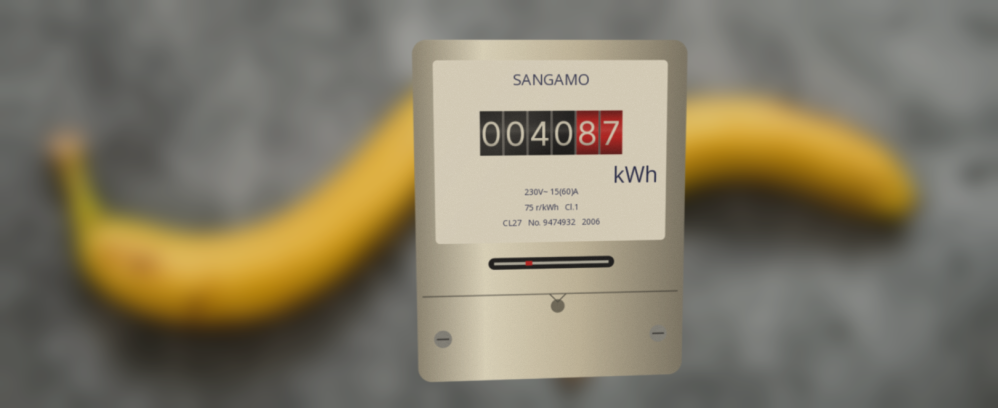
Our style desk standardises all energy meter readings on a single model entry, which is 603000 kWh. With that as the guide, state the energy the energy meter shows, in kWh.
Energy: 40.87 kWh
